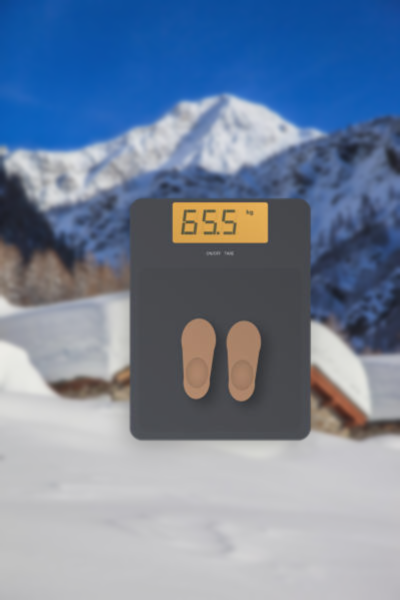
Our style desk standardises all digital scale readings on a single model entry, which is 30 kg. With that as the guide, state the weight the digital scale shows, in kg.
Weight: 65.5 kg
